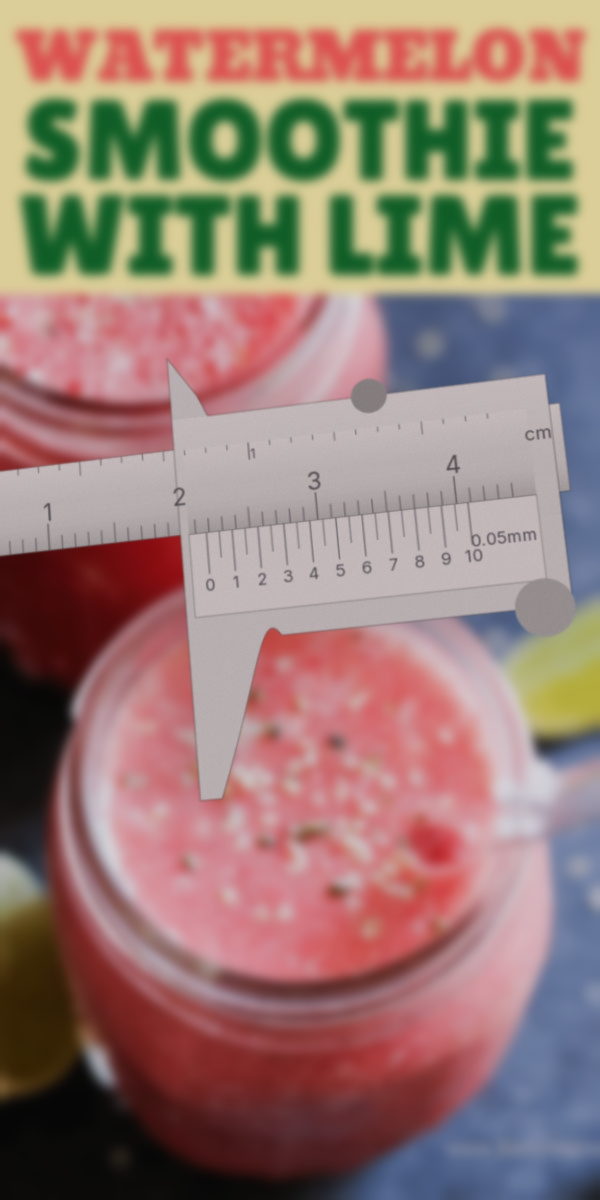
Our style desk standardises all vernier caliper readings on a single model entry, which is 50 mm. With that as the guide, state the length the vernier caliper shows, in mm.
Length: 21.8 mm
